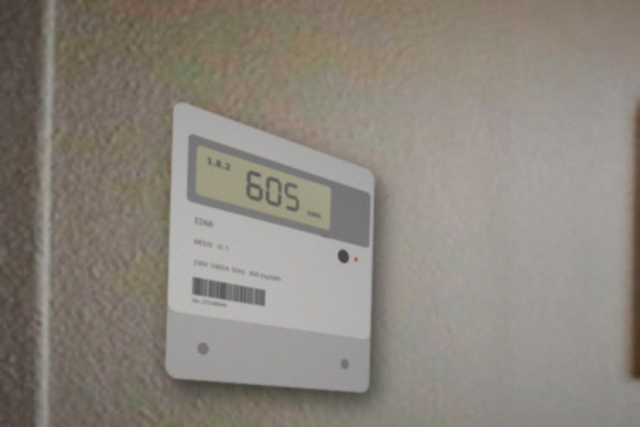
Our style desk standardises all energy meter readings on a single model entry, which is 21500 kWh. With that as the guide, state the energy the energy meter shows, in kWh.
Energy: 605 kWh
